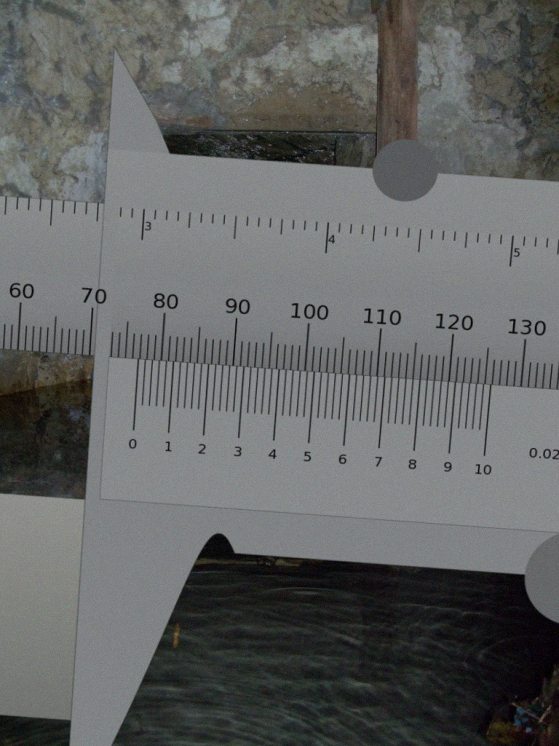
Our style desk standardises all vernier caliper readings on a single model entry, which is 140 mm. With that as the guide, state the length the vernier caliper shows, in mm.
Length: 76.8 mm
